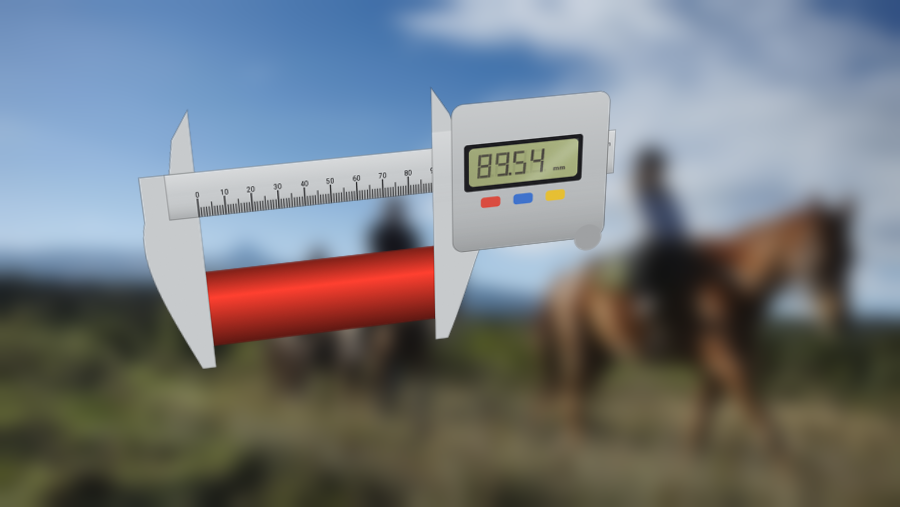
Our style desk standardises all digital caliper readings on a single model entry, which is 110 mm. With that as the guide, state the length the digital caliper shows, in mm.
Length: 89.54 mm
